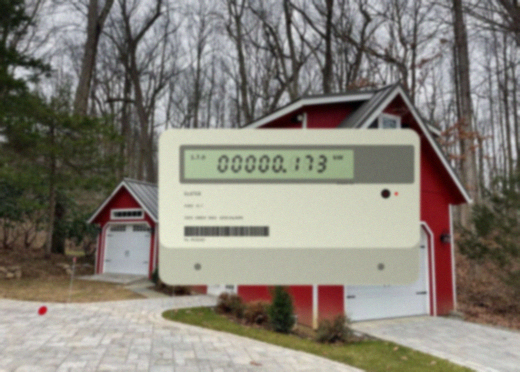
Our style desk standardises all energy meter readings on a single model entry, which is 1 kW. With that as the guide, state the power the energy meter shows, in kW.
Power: 0.173 kW
